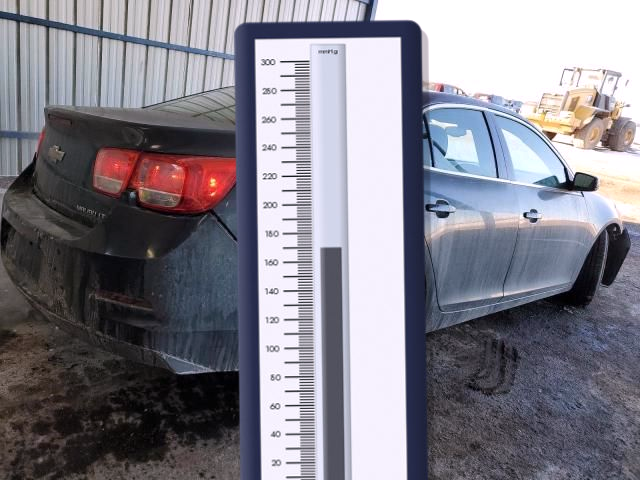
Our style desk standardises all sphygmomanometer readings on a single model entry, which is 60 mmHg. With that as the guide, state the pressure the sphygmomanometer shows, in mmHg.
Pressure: 170 mmHg
